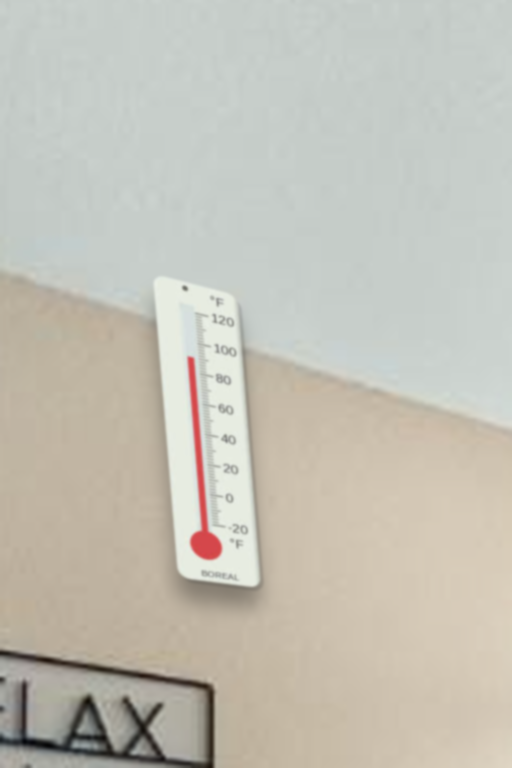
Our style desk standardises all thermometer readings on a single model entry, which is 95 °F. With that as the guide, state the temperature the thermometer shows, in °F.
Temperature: 90 °F
